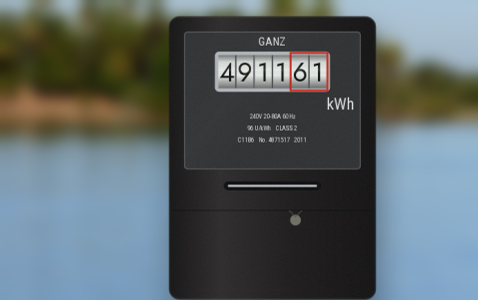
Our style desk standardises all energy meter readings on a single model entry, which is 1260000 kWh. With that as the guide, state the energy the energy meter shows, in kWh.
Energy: 4911.61 kWh
